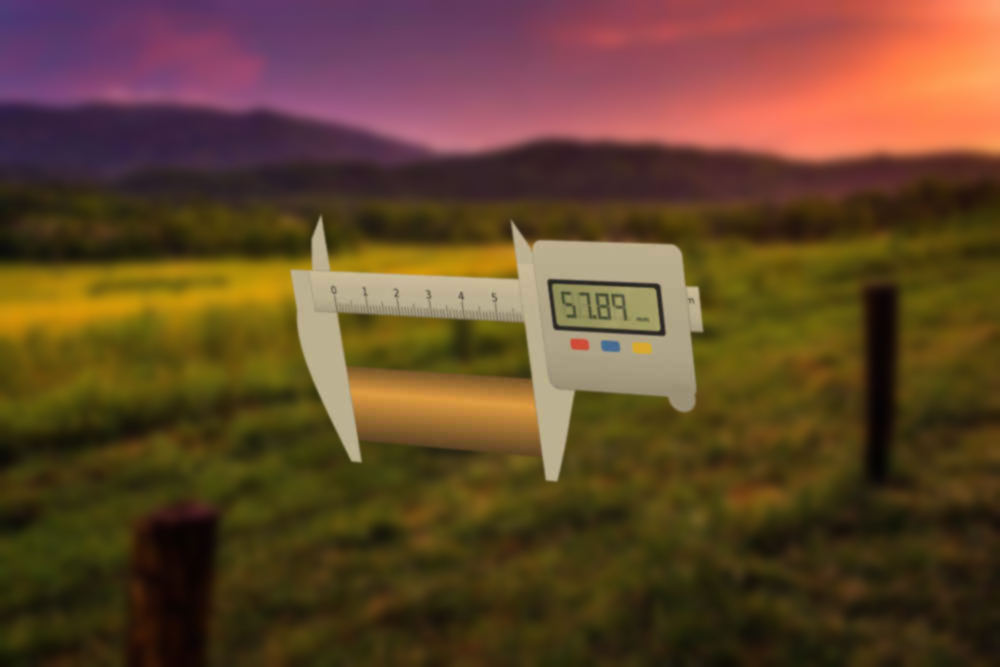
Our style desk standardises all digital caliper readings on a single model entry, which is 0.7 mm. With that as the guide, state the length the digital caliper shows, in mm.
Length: 57.89 mm
